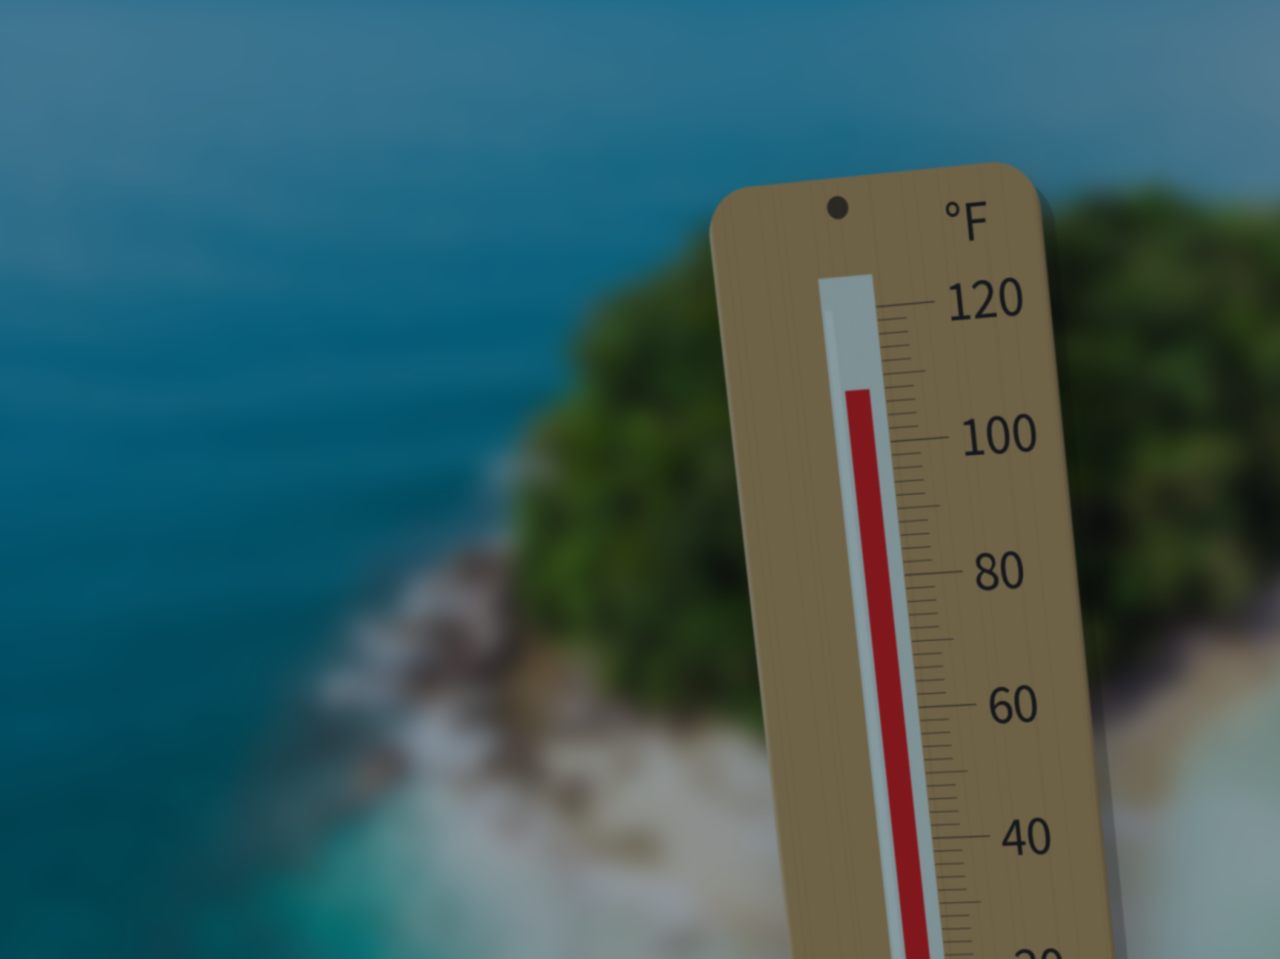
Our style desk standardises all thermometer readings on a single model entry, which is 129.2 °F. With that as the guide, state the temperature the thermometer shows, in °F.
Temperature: 108 °F
